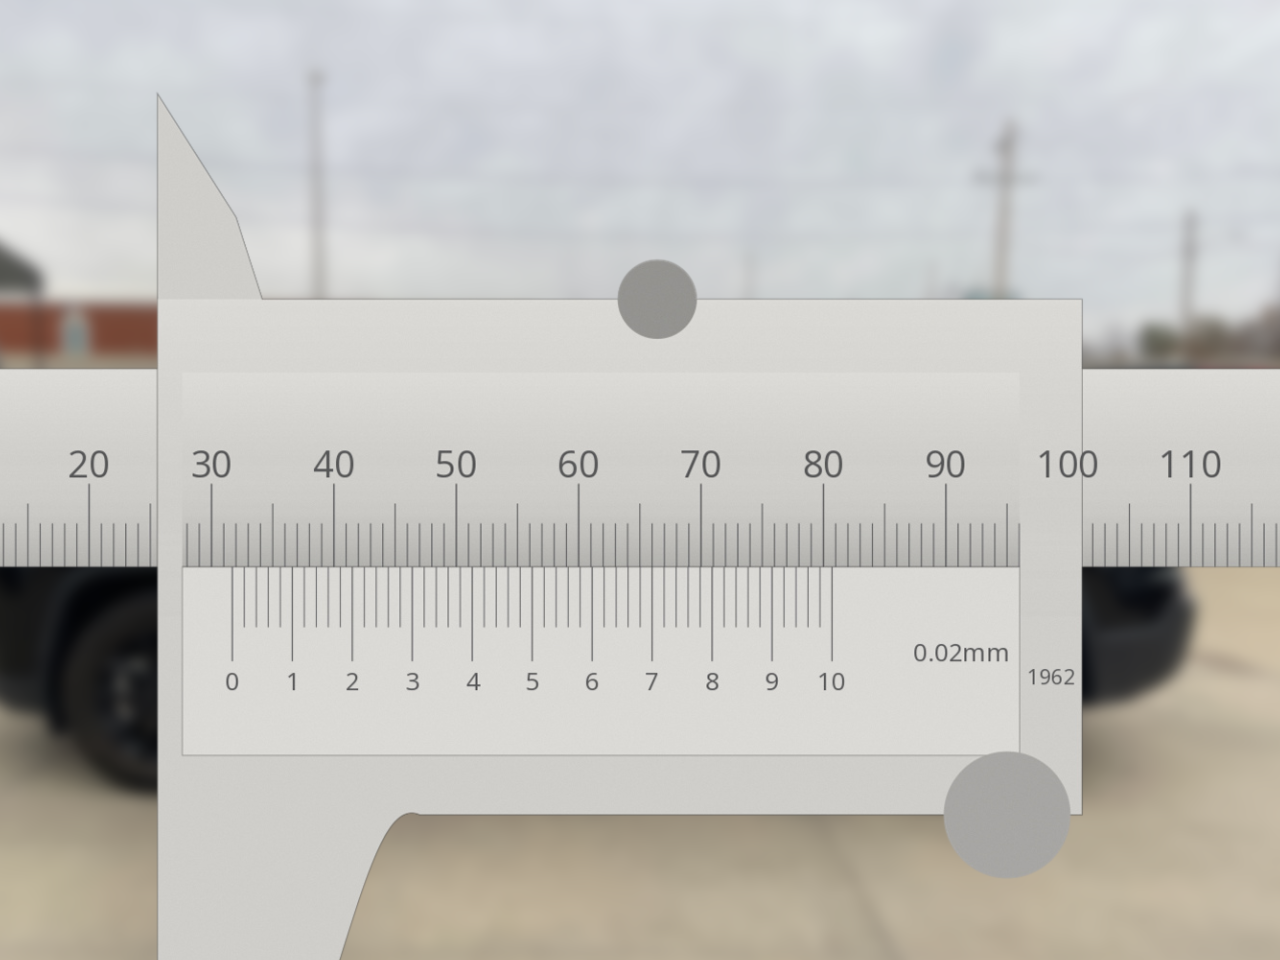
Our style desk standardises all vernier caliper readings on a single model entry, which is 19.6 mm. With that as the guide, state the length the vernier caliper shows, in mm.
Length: 31.7 mm
